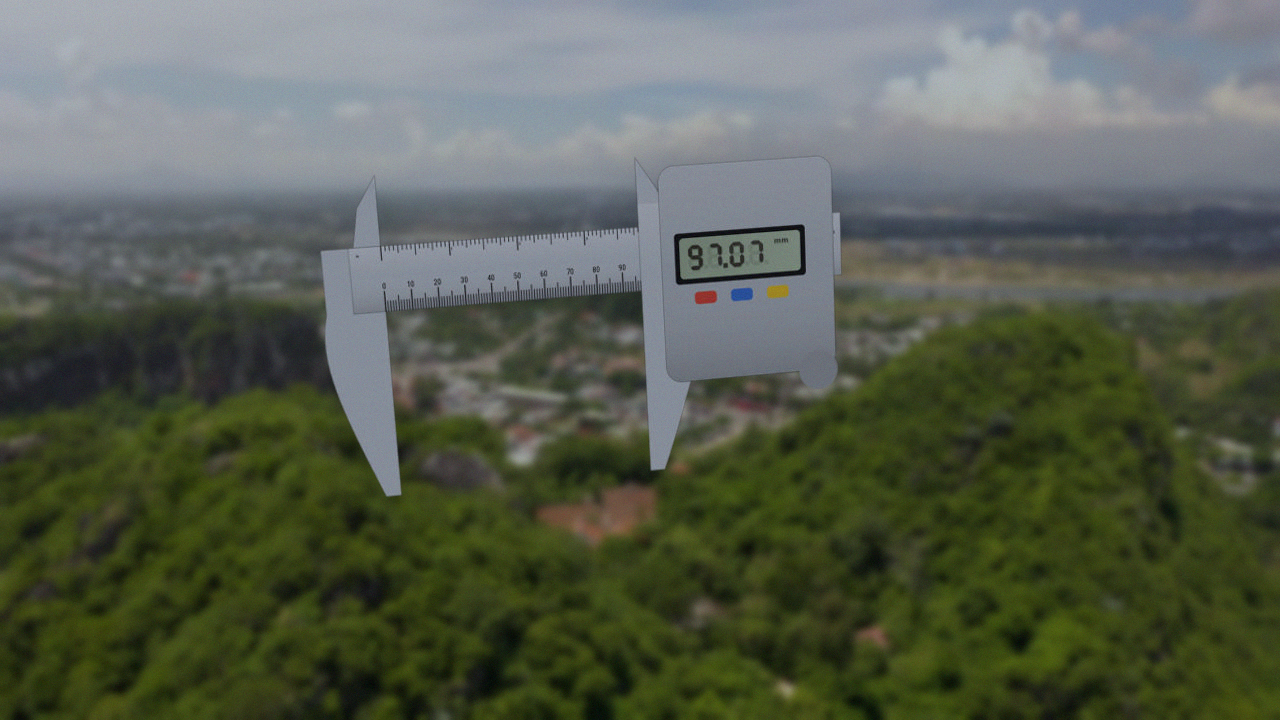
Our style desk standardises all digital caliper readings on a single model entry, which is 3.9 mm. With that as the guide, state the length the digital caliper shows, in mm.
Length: 97.07 mm
